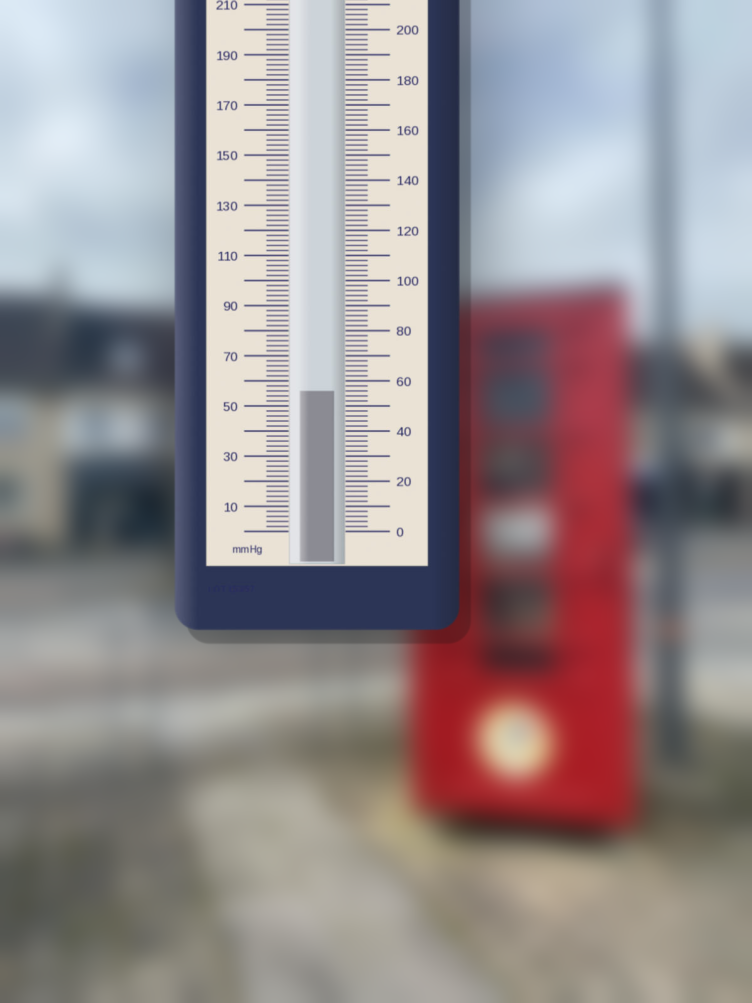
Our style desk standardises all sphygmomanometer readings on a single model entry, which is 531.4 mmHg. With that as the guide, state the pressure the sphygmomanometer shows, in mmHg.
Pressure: 56 mmHg
